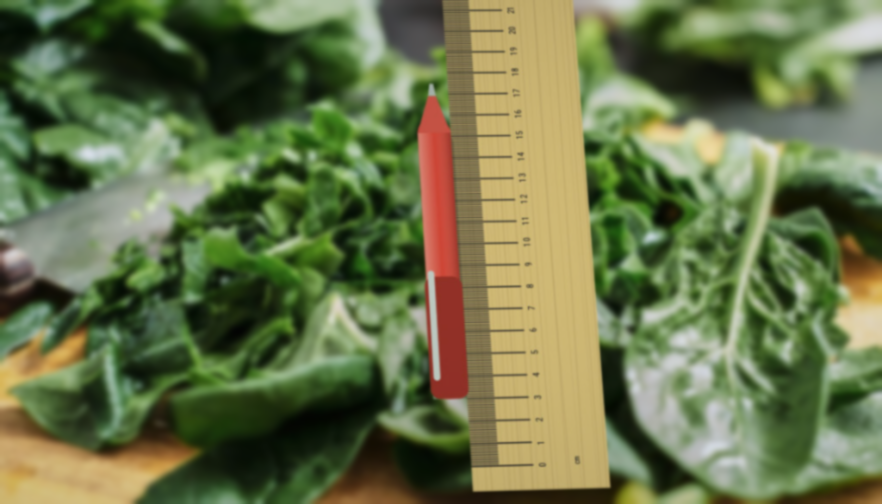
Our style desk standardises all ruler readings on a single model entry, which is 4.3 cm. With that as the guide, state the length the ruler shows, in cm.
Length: 14.5 cm
